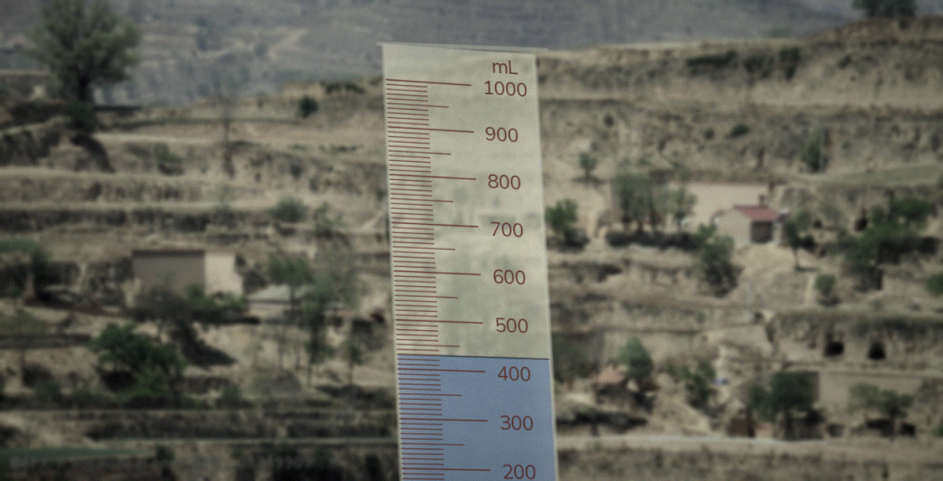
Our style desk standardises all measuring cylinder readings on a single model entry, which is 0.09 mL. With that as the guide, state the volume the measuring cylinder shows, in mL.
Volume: 430 mL
